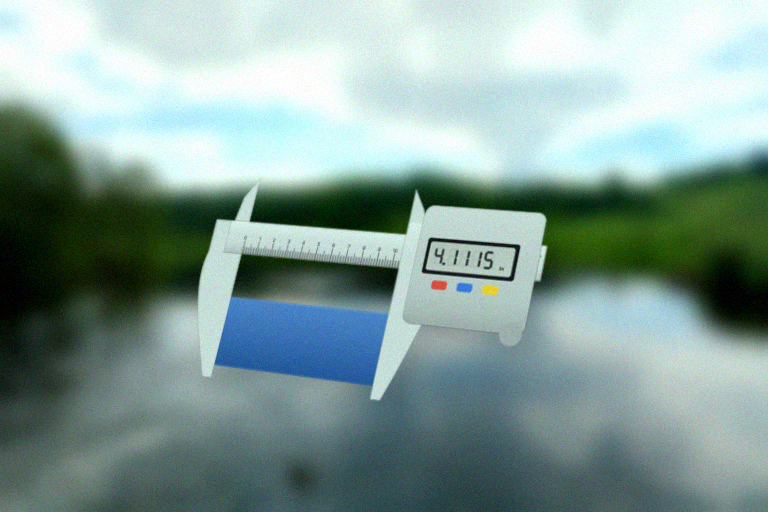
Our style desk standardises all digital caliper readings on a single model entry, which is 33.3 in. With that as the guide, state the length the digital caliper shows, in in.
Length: 4.1115 in
